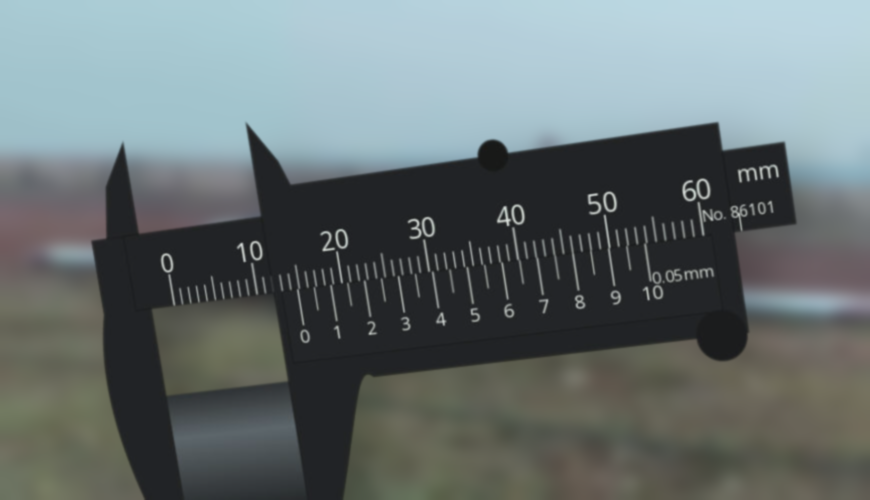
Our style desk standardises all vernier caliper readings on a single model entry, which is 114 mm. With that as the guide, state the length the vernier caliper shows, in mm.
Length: 14.8 mm
